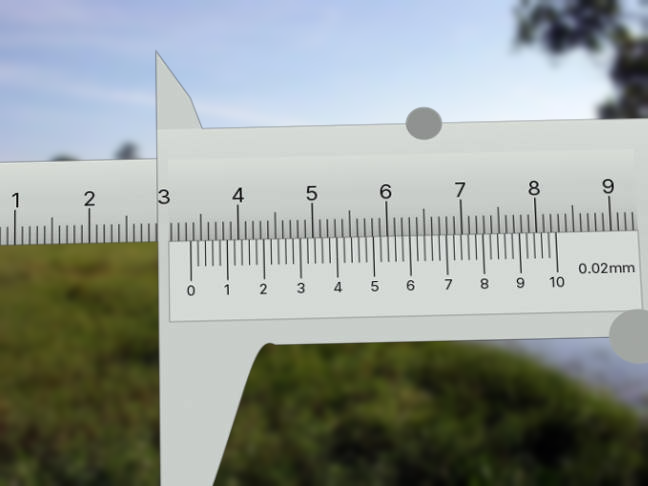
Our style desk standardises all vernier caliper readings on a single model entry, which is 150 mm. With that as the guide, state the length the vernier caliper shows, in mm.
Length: 33.6 mm
